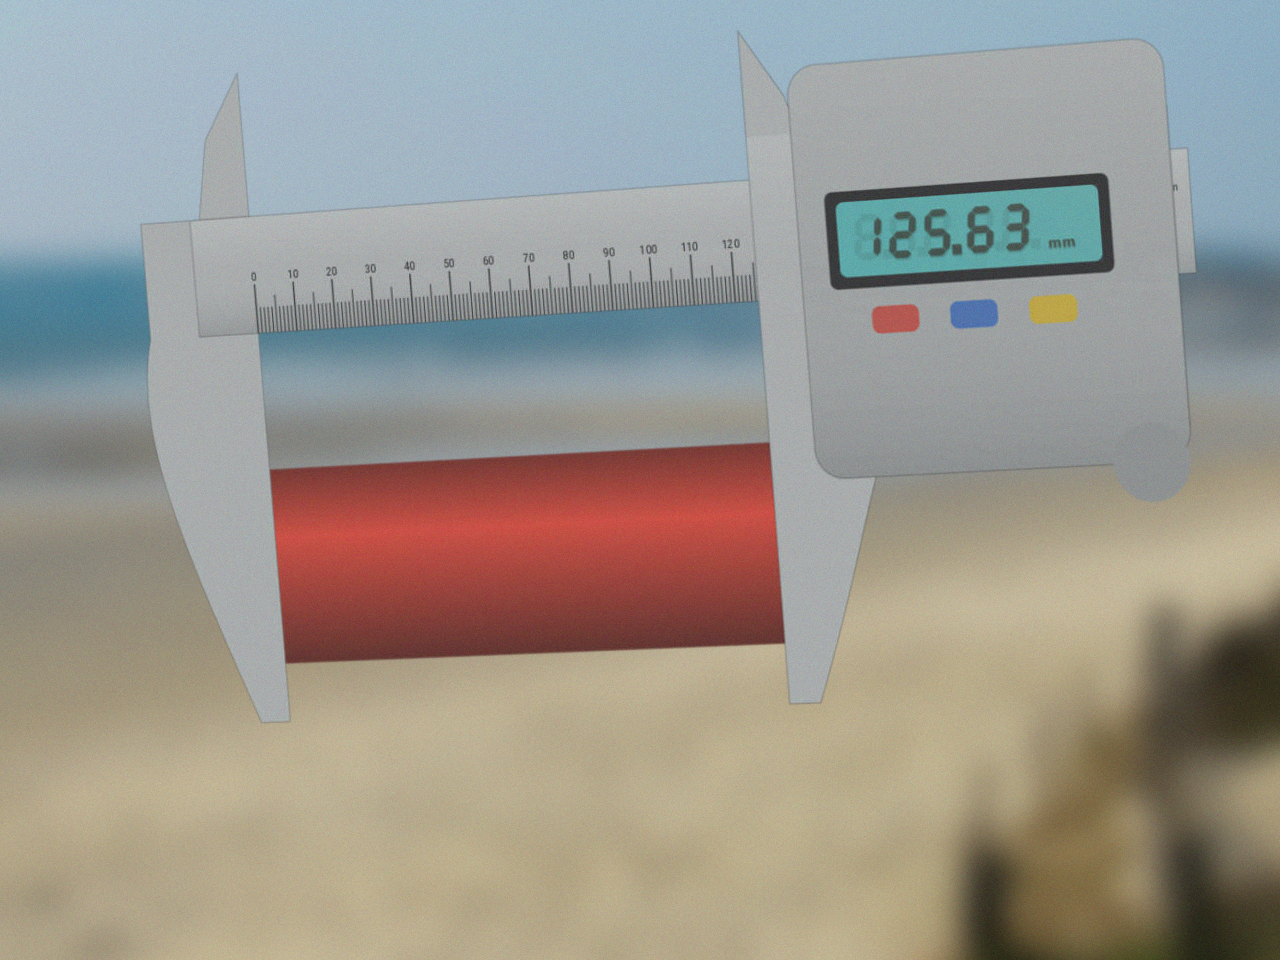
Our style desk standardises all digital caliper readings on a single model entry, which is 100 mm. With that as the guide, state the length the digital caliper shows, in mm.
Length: 125.63 mm
